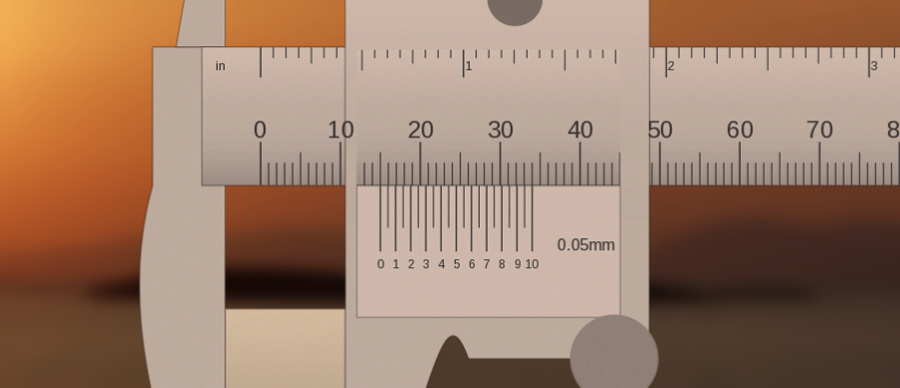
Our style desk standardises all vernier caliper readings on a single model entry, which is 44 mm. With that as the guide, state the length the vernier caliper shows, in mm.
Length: 15.0 mm
